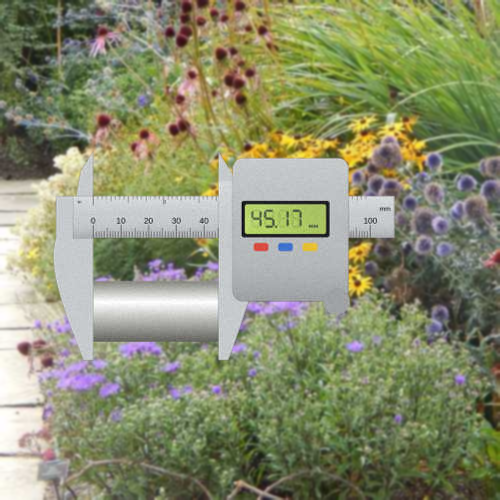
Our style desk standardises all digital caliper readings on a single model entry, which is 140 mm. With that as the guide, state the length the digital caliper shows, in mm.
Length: 45.17 mm
